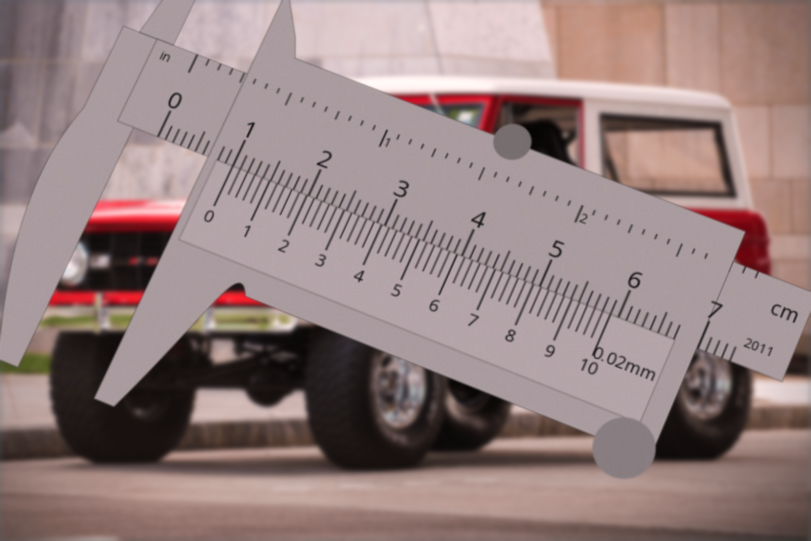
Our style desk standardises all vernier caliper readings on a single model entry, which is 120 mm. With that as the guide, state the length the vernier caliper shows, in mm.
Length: 10.0 mm
